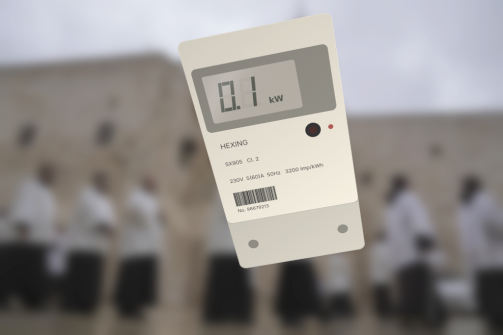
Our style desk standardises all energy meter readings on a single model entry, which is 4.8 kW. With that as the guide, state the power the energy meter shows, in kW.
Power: 0.1 kW
